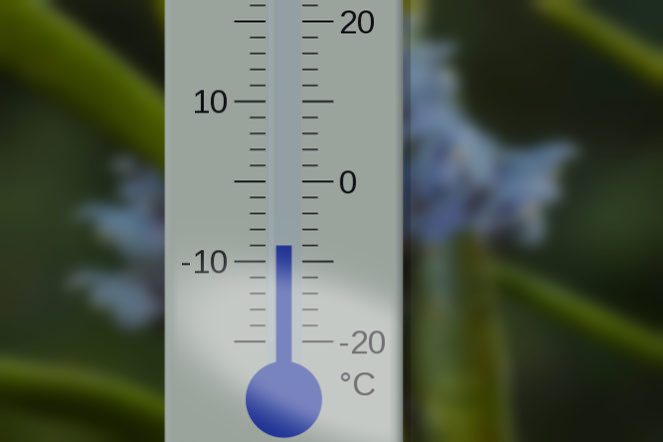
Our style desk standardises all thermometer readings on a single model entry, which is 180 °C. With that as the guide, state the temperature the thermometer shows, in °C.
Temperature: -8 °C
